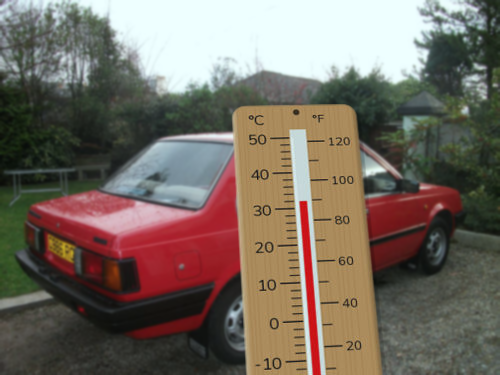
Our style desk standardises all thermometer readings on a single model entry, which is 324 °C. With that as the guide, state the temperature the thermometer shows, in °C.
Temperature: 32 °C
